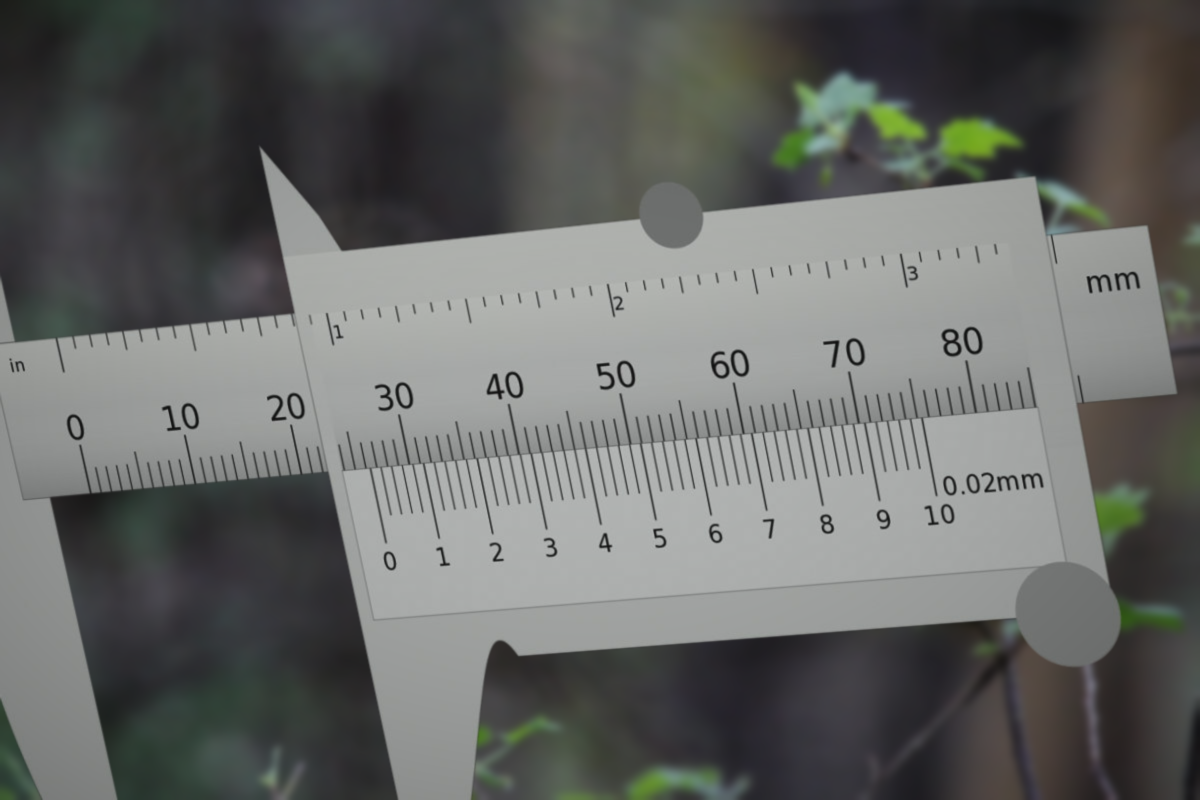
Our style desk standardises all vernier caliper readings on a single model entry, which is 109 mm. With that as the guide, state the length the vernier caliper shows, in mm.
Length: 26.4 mm
